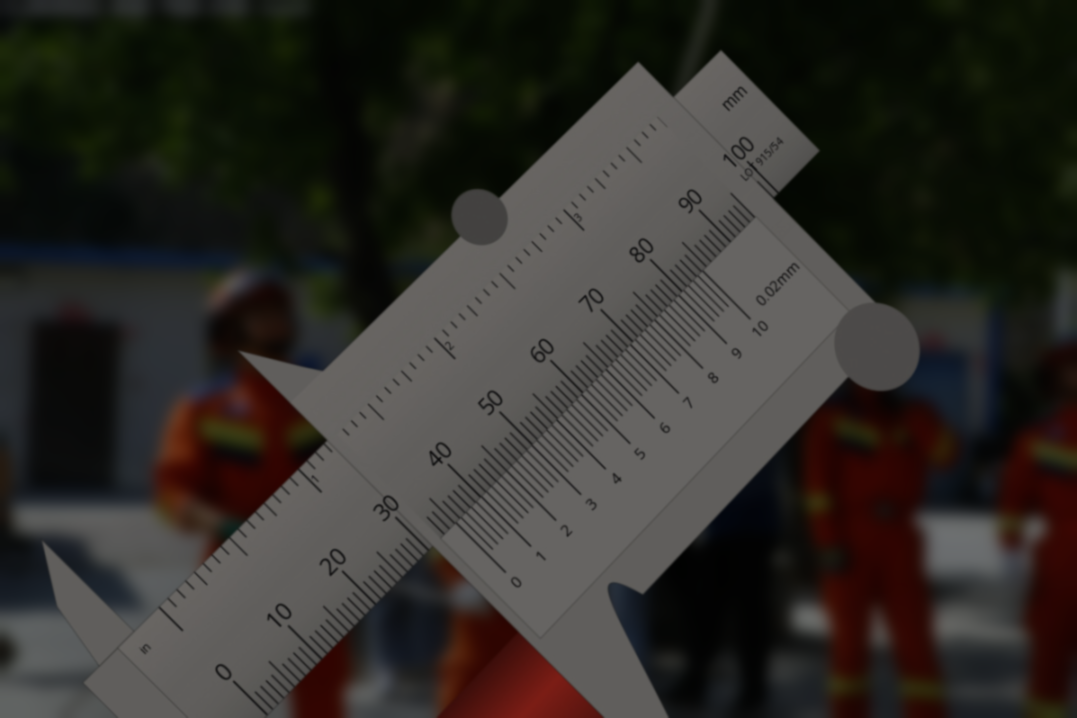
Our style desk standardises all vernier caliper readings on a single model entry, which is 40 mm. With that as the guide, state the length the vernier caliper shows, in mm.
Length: 35.2 mm
